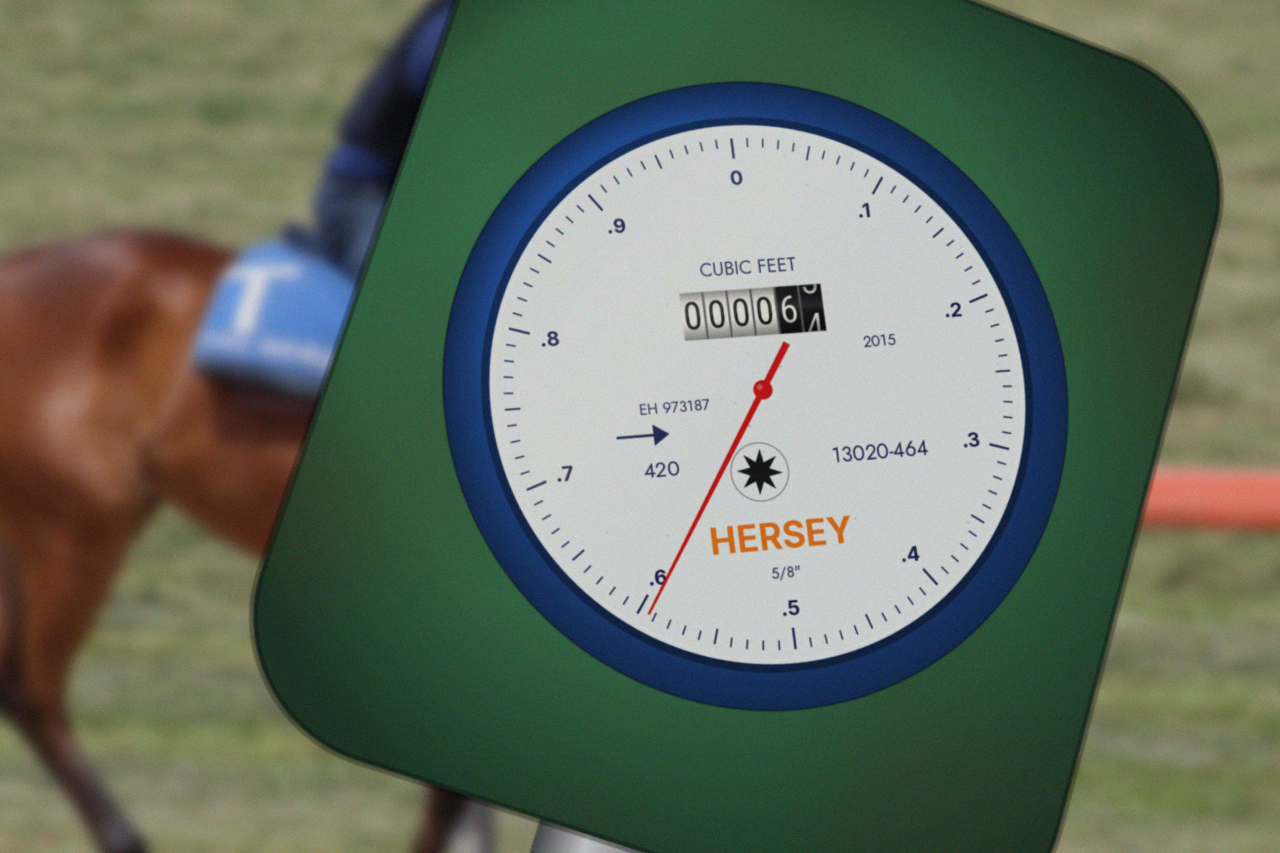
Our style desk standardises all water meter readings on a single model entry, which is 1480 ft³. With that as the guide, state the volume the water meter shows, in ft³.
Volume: 63.59 ft³
